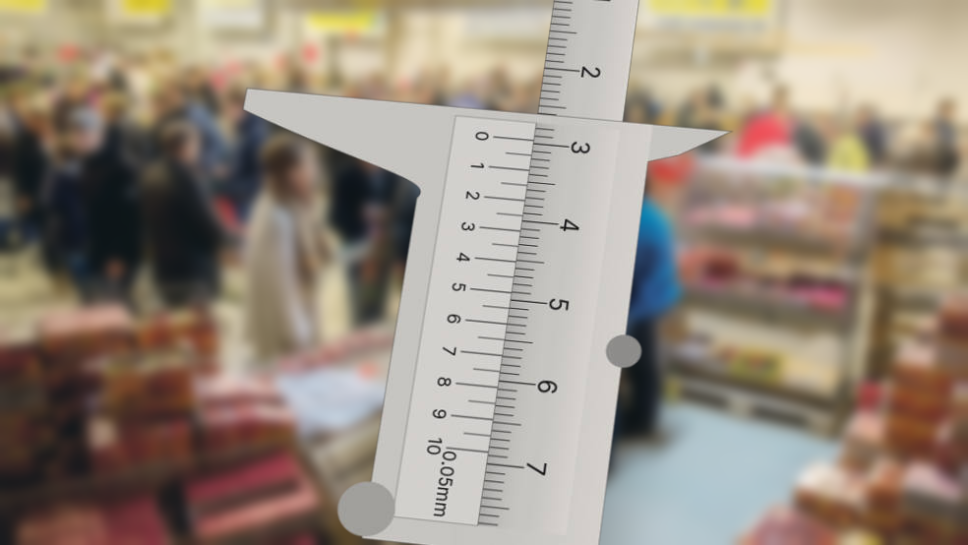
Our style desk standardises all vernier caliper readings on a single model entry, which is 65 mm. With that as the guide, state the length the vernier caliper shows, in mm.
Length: 29.6 mm
